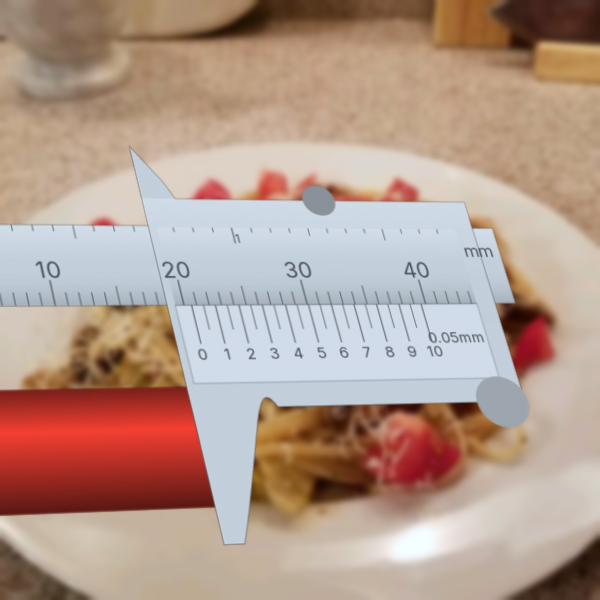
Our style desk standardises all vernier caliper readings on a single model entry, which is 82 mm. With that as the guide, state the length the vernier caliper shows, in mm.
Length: 20.6 mm
